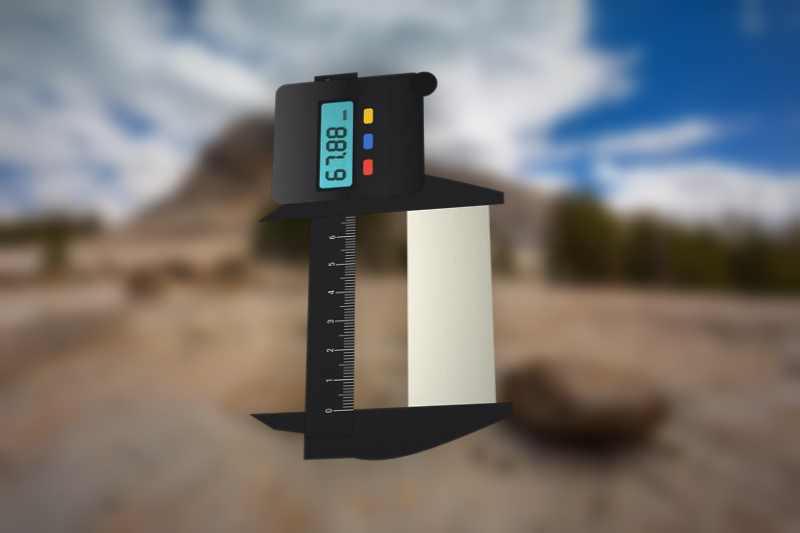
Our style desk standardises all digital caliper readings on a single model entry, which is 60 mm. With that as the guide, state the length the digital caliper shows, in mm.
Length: 67.88 mm
